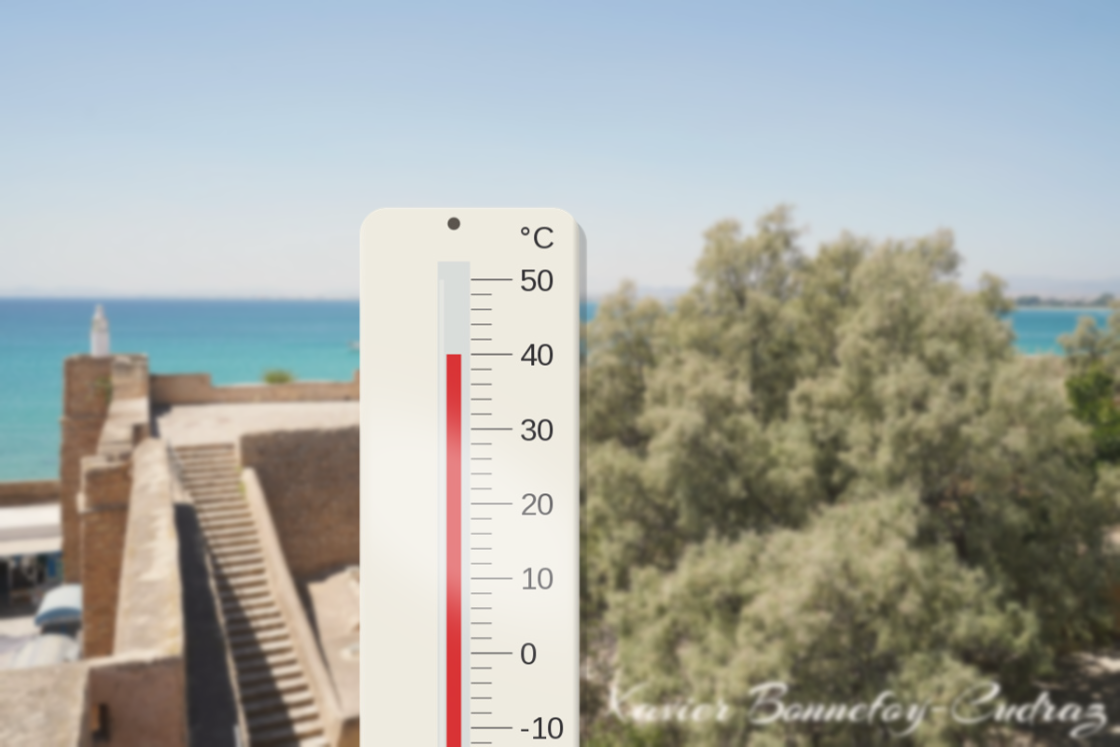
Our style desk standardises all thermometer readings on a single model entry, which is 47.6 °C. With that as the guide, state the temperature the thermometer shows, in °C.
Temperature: 40 °C
